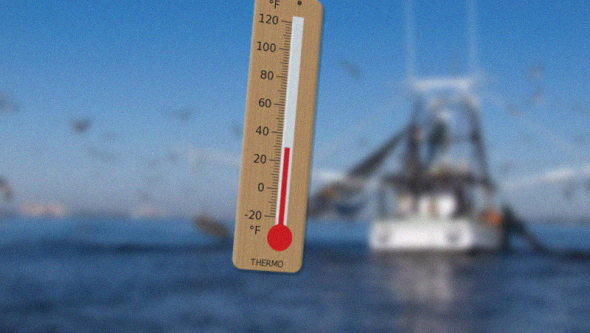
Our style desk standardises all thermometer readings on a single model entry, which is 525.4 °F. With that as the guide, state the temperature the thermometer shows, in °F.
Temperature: 30 °F
